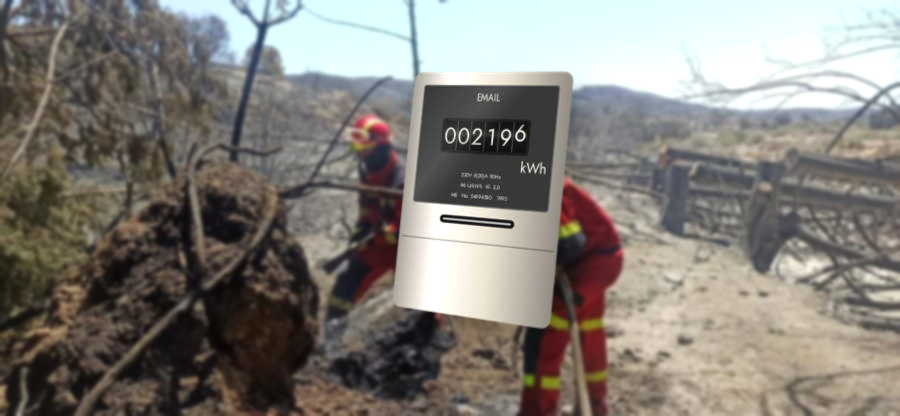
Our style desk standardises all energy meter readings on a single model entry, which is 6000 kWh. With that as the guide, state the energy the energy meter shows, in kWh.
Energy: 2196 kWh
